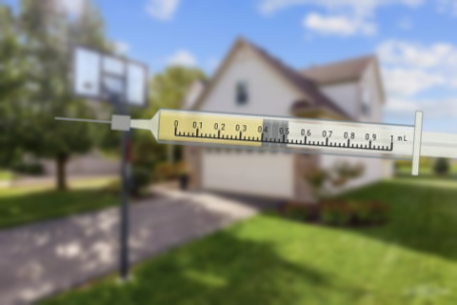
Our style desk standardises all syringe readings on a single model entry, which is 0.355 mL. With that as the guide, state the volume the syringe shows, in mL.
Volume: 0.4 mL
